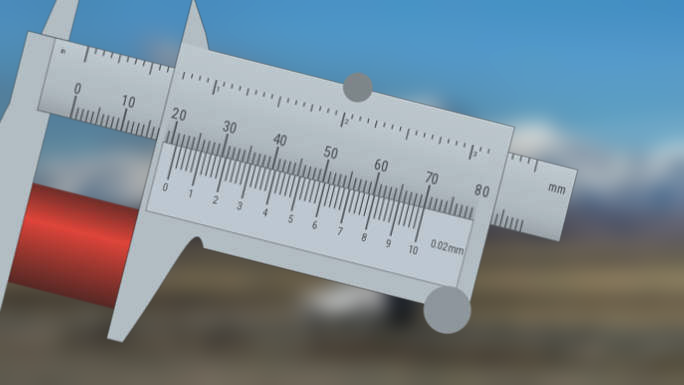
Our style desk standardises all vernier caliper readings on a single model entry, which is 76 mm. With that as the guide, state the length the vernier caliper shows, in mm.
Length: 21.0 mm
